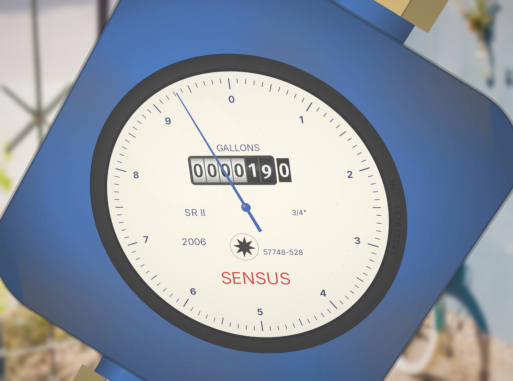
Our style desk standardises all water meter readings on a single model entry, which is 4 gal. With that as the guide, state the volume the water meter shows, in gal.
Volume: 189.3 gal
